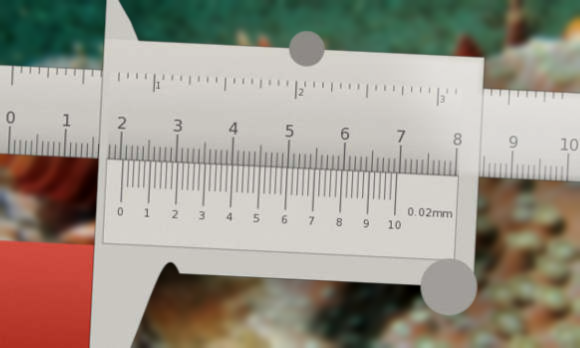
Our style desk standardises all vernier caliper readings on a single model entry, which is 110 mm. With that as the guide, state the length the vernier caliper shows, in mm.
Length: 20.5 mm
